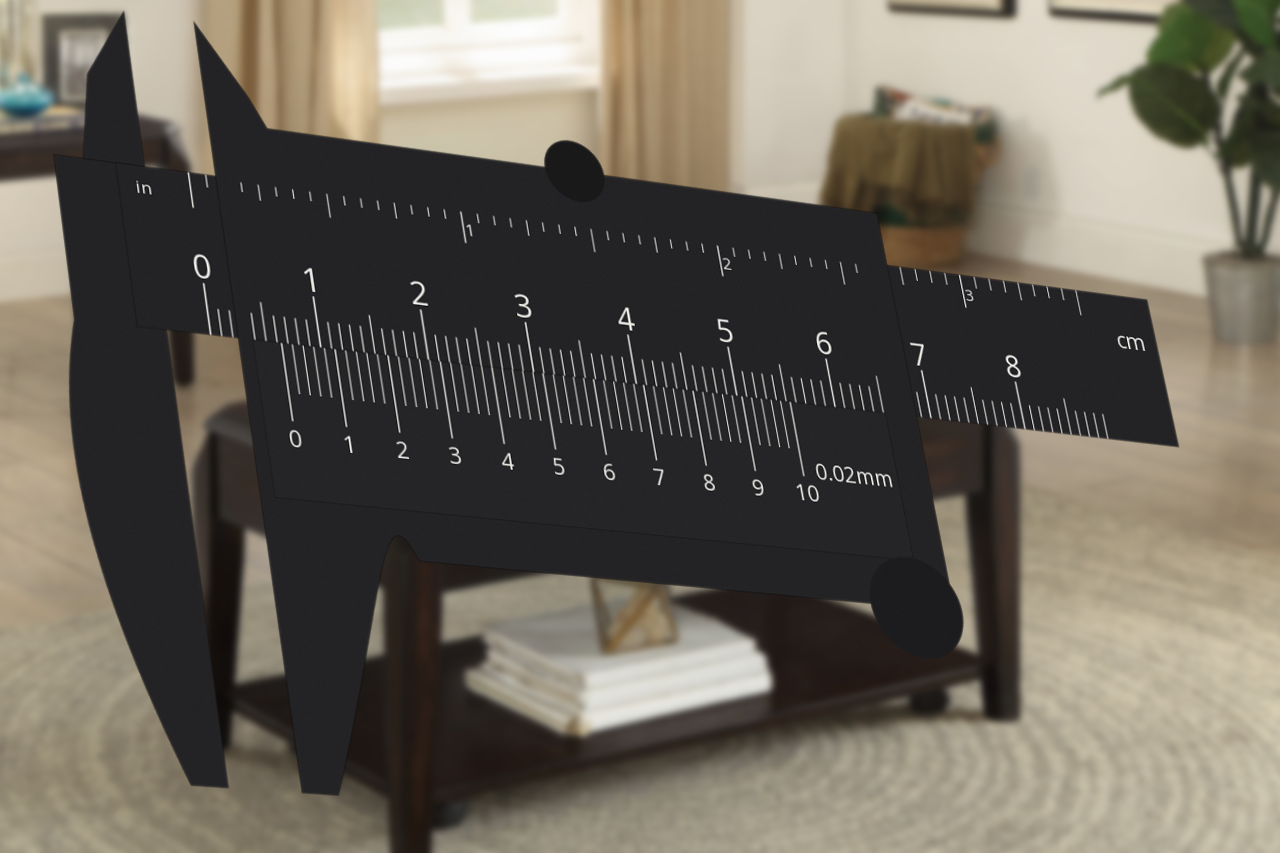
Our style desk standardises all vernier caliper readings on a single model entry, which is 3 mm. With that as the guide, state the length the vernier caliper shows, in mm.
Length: 6.4 mm
